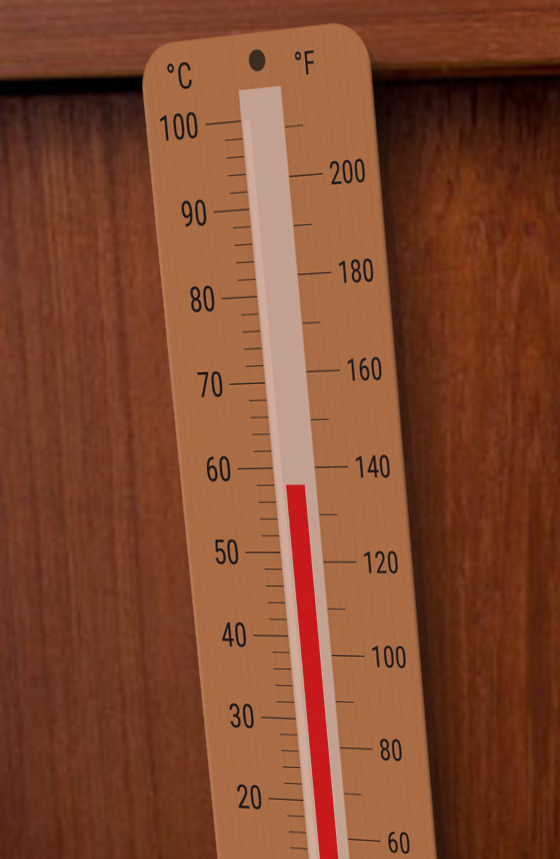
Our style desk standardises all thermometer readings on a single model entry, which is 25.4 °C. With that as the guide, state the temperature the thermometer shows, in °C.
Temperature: 58 °C
